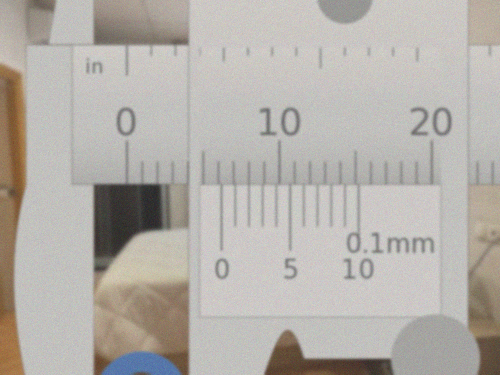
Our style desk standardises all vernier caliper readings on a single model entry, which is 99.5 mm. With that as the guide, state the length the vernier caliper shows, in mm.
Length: 6.2 mm
